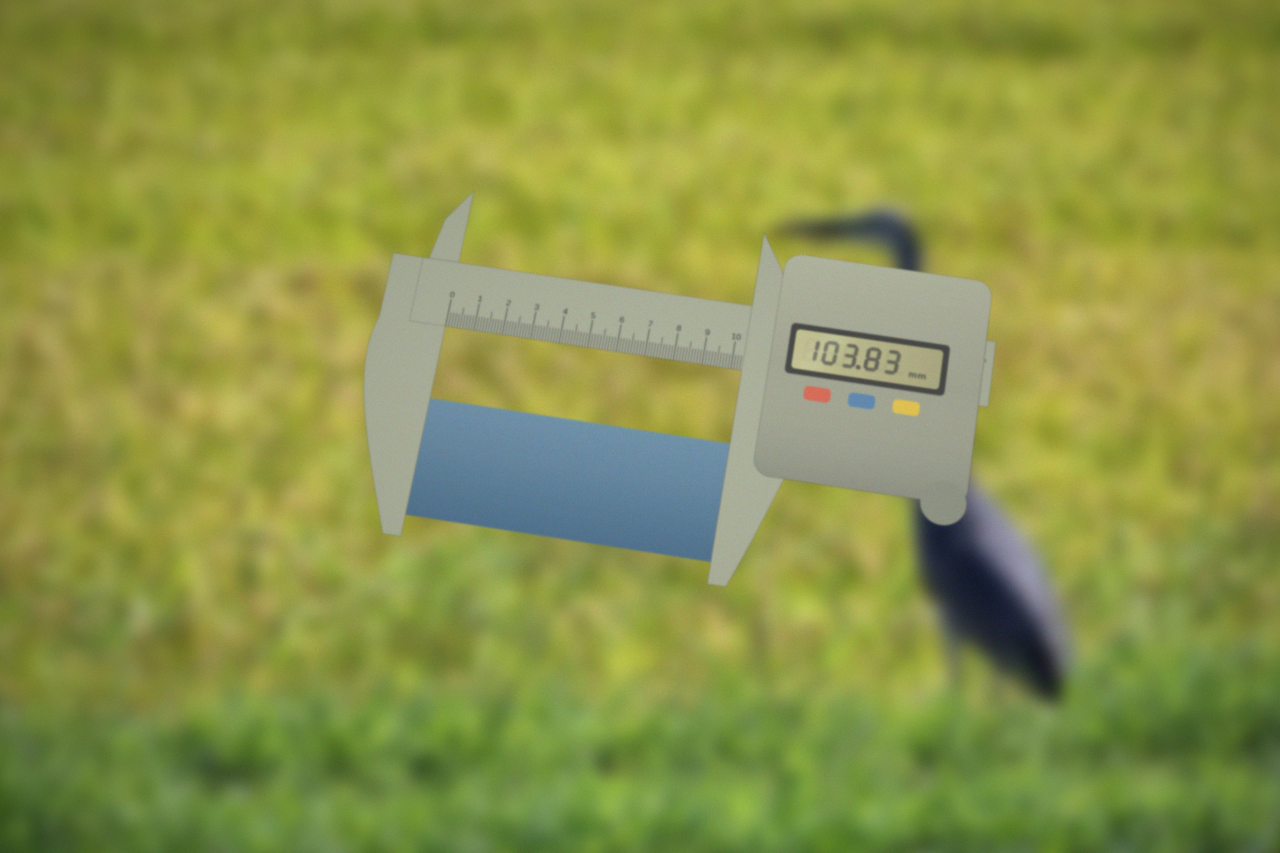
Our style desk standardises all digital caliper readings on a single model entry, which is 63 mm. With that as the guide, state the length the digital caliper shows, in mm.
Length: 103.83 mm
